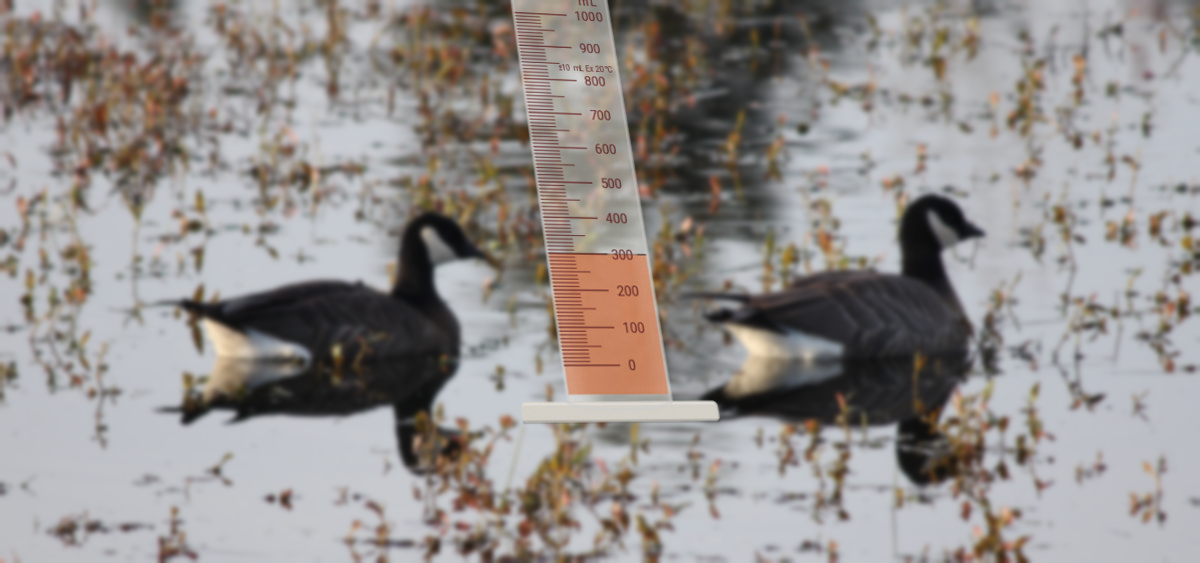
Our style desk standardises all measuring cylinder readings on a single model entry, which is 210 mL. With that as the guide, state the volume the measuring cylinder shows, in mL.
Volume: 300 mL
